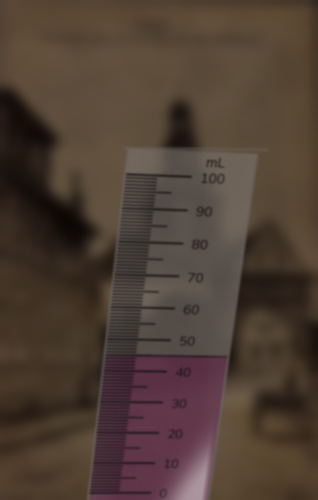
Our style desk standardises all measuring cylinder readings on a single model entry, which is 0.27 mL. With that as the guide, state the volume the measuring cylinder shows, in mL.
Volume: 45 mL
